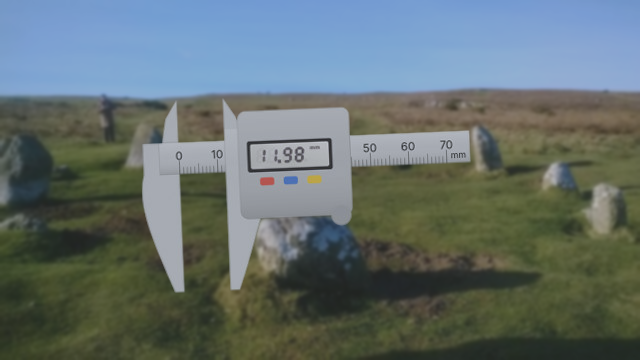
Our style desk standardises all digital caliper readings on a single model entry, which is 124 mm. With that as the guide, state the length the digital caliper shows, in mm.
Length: 11.98 mm
